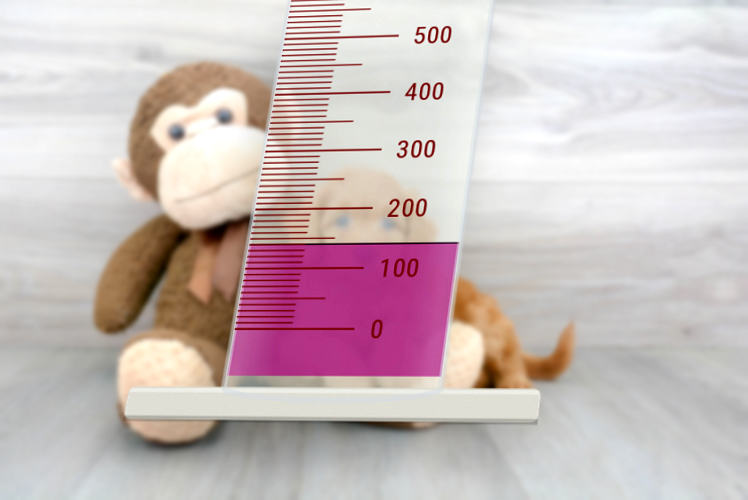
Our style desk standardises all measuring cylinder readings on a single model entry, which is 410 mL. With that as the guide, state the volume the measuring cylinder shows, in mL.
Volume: 140 mL
